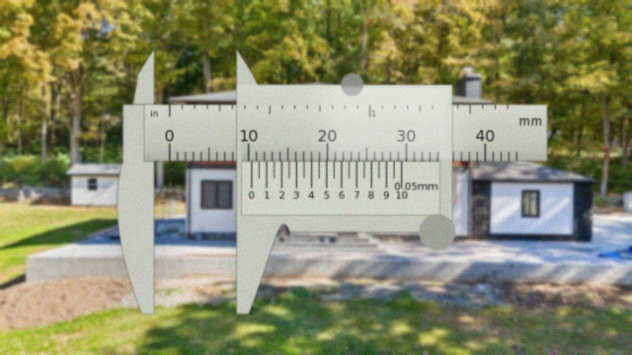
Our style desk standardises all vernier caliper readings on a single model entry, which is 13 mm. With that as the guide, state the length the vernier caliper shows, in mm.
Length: 10.4 mm
